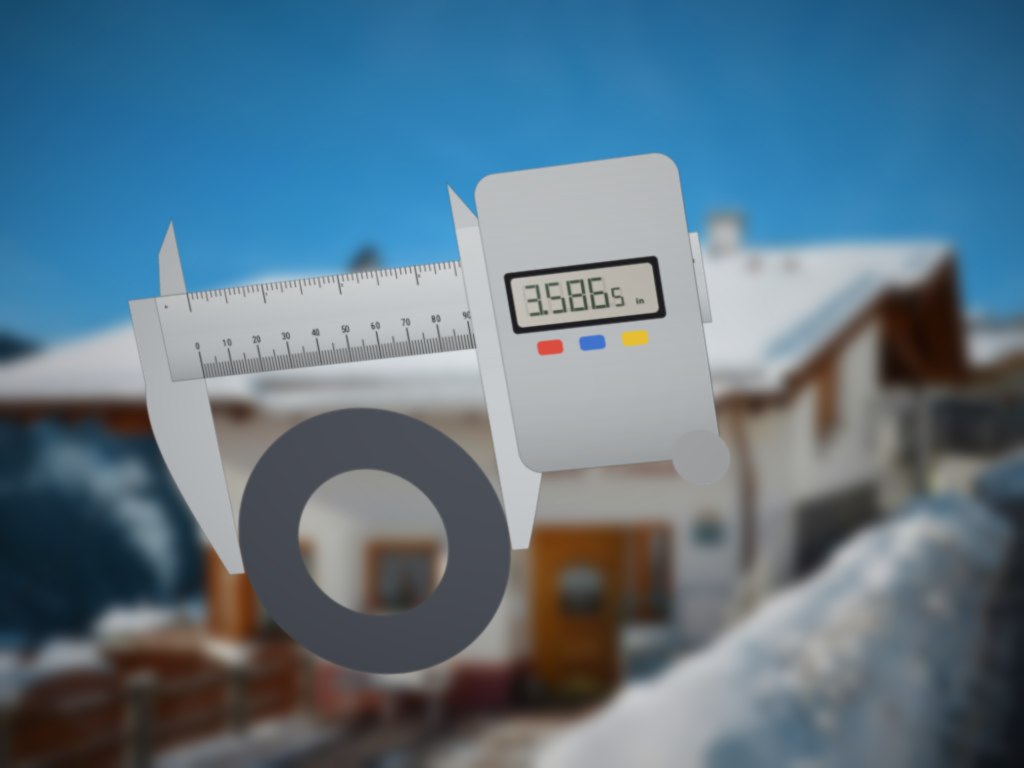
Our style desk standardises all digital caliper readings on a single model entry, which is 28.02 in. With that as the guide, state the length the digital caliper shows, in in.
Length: 3.5865 in
